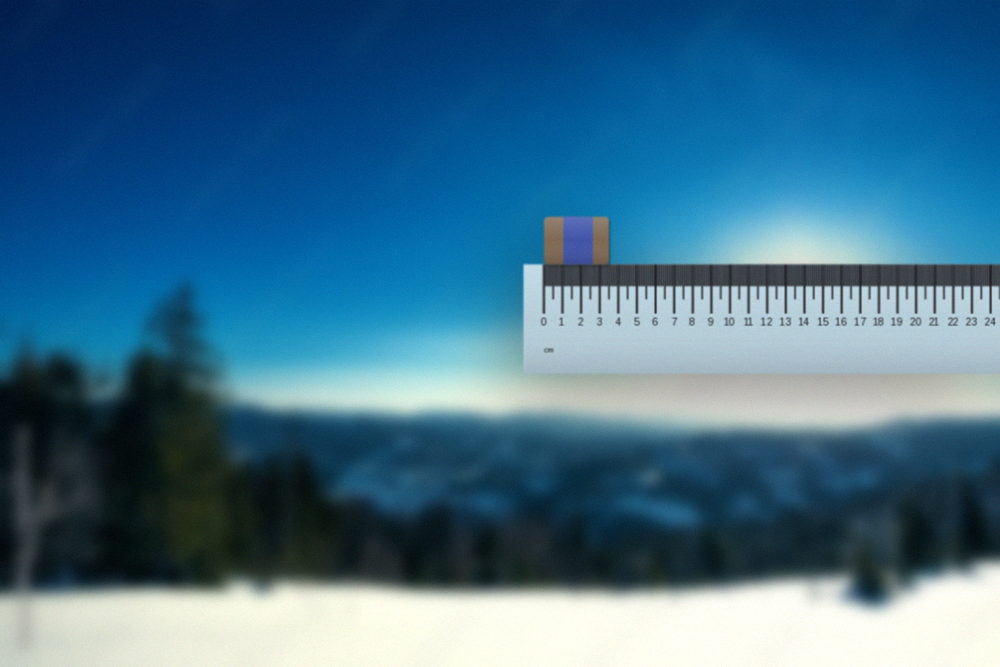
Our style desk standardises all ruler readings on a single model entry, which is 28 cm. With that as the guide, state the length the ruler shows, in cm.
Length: 3.5 cm
